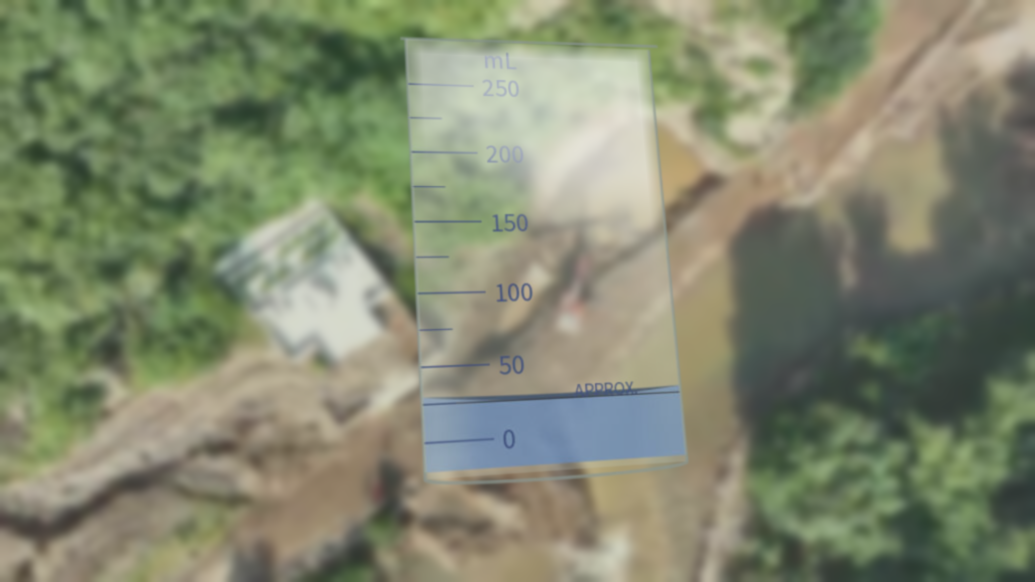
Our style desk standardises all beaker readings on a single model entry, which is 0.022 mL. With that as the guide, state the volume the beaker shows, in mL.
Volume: 25 mL
